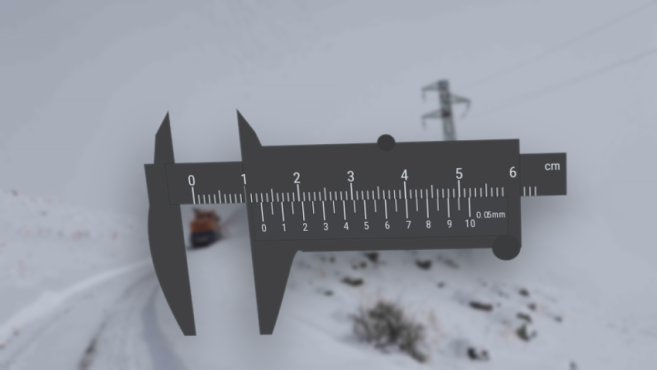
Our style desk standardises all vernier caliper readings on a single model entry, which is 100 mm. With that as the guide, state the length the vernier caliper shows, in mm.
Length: 12.8 mm
